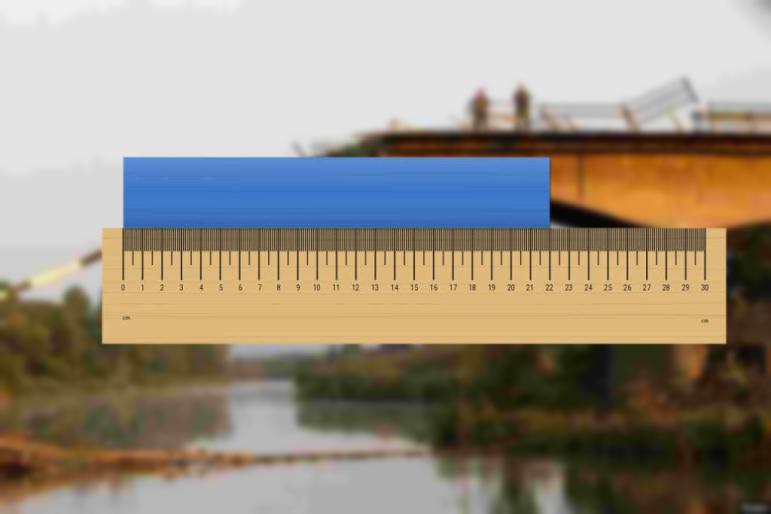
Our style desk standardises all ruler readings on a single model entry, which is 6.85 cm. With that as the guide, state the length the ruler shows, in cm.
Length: 22 cm
